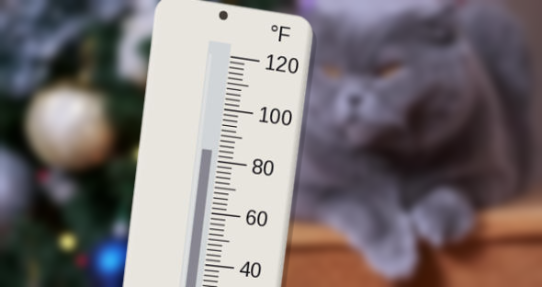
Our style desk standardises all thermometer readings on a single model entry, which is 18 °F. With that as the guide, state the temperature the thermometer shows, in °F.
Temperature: 84 °F
